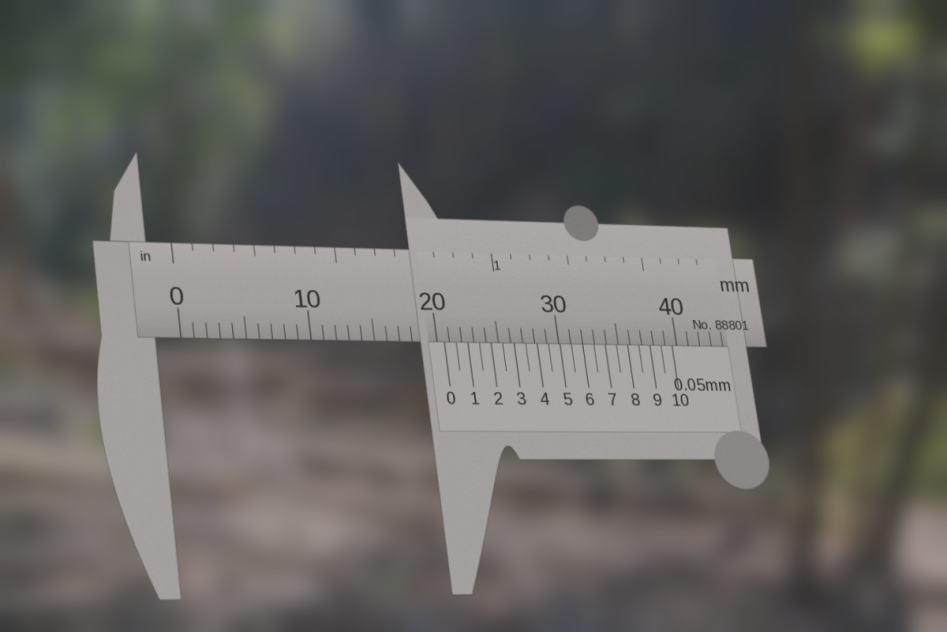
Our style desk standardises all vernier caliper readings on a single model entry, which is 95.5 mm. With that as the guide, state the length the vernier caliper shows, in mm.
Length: 20.6 mm
